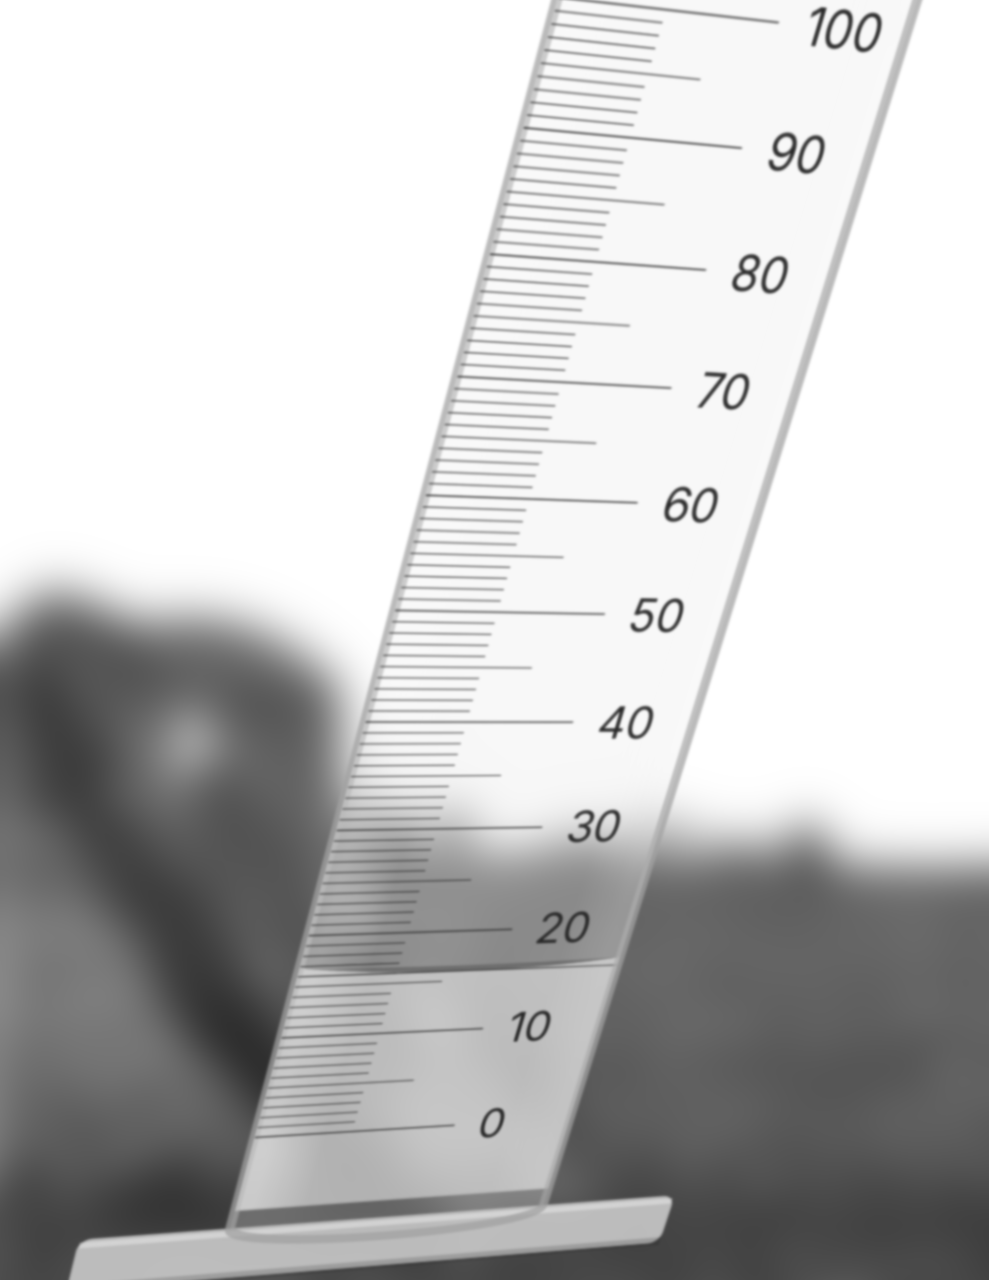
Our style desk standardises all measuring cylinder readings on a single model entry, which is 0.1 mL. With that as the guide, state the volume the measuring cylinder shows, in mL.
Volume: 16 mL
